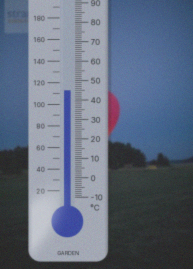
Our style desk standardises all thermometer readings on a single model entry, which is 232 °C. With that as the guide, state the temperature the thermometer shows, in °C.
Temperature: 45 °C
